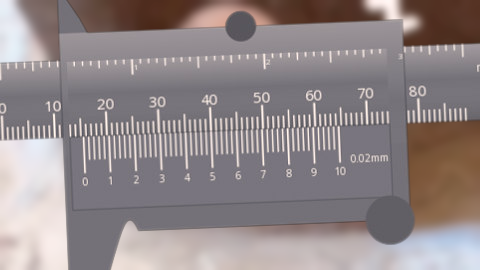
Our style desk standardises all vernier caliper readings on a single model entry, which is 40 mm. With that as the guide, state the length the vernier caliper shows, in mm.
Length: 15.5 mm
